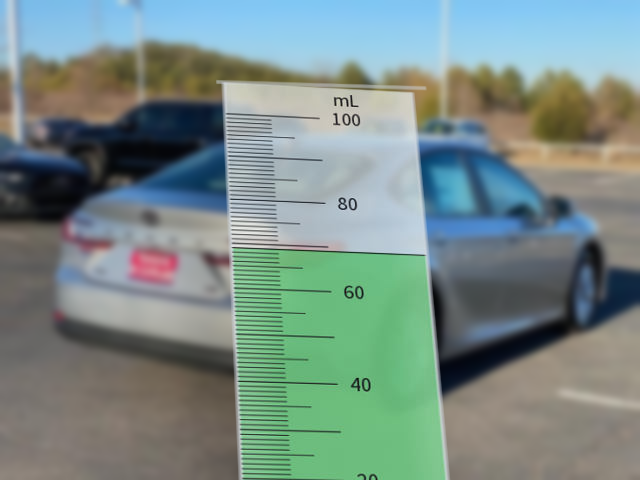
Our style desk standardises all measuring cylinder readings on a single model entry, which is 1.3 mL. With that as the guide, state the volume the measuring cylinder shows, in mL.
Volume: 69 mL
